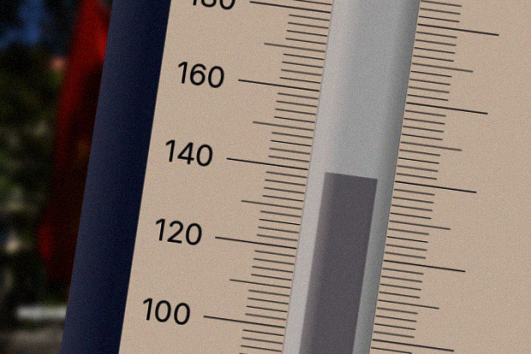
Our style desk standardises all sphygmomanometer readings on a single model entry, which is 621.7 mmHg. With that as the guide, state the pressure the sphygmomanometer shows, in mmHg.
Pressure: 140 mmHg
